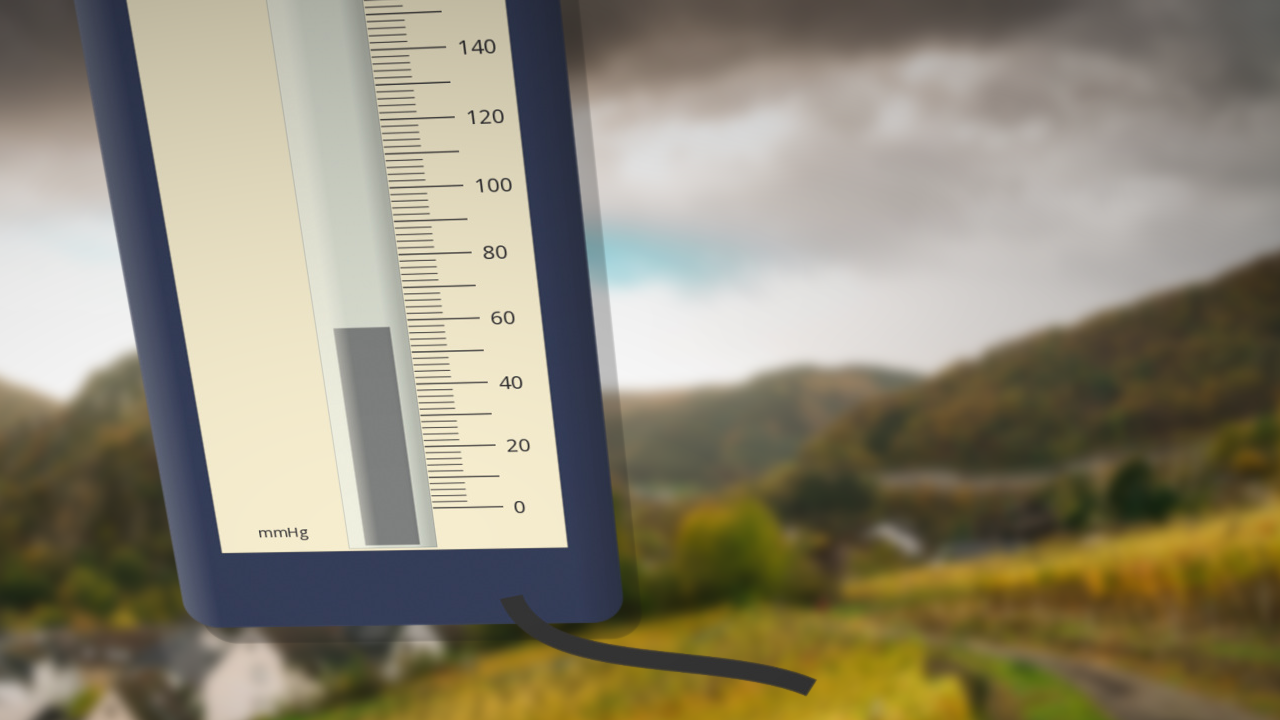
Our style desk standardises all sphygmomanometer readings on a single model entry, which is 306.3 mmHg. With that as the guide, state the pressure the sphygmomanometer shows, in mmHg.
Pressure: 58 mmHg
